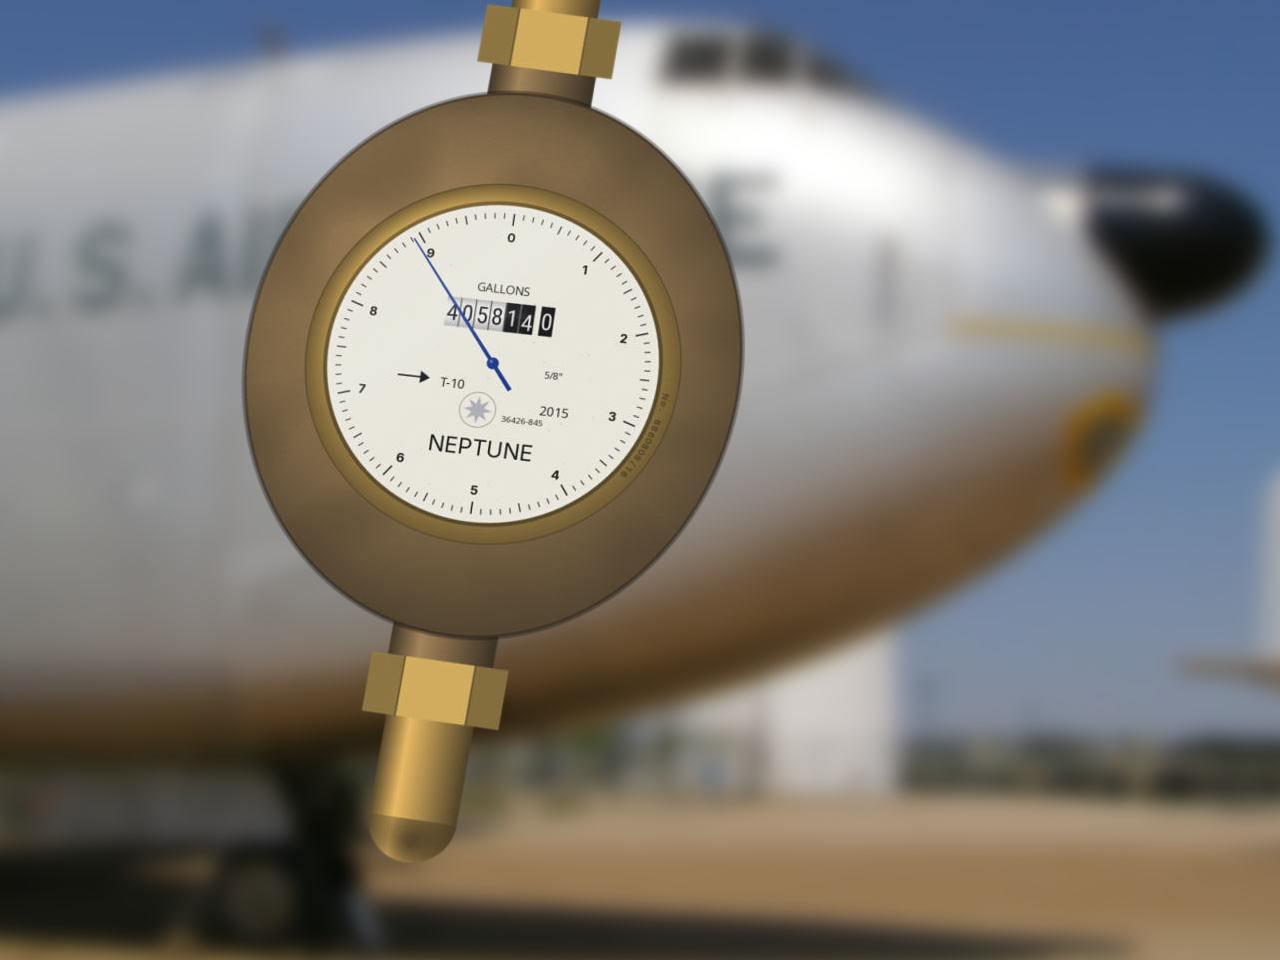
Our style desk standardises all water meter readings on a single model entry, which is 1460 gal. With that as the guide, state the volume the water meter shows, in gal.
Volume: 4058138.9 gal
